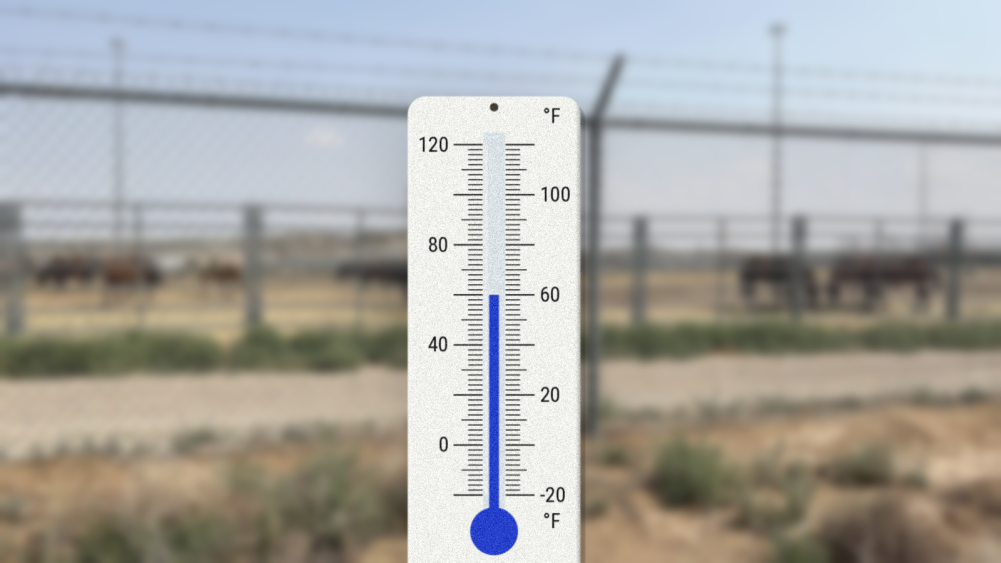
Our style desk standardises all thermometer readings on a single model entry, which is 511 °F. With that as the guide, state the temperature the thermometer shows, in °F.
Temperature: 60 °F
